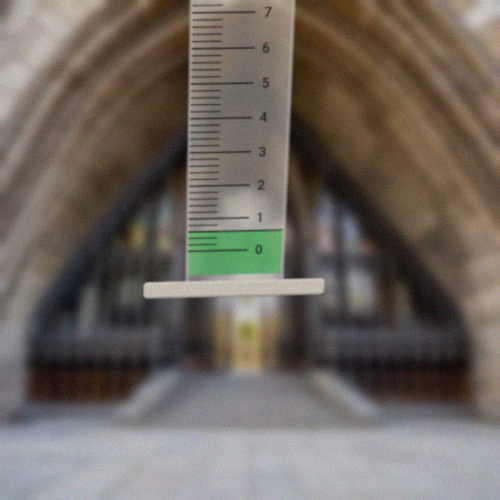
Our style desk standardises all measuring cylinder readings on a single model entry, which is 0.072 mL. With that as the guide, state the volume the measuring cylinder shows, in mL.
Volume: 0.6 mL
